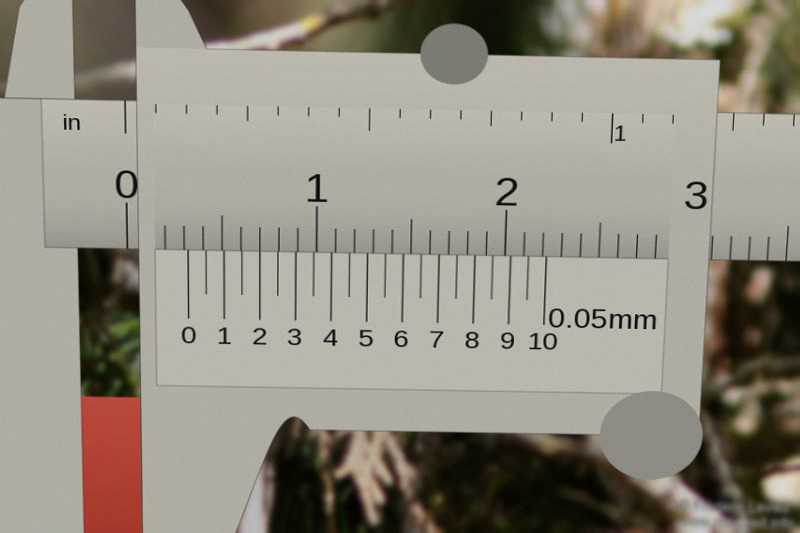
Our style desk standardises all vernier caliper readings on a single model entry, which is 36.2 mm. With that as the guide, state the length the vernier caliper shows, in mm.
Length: 3.2 mm
